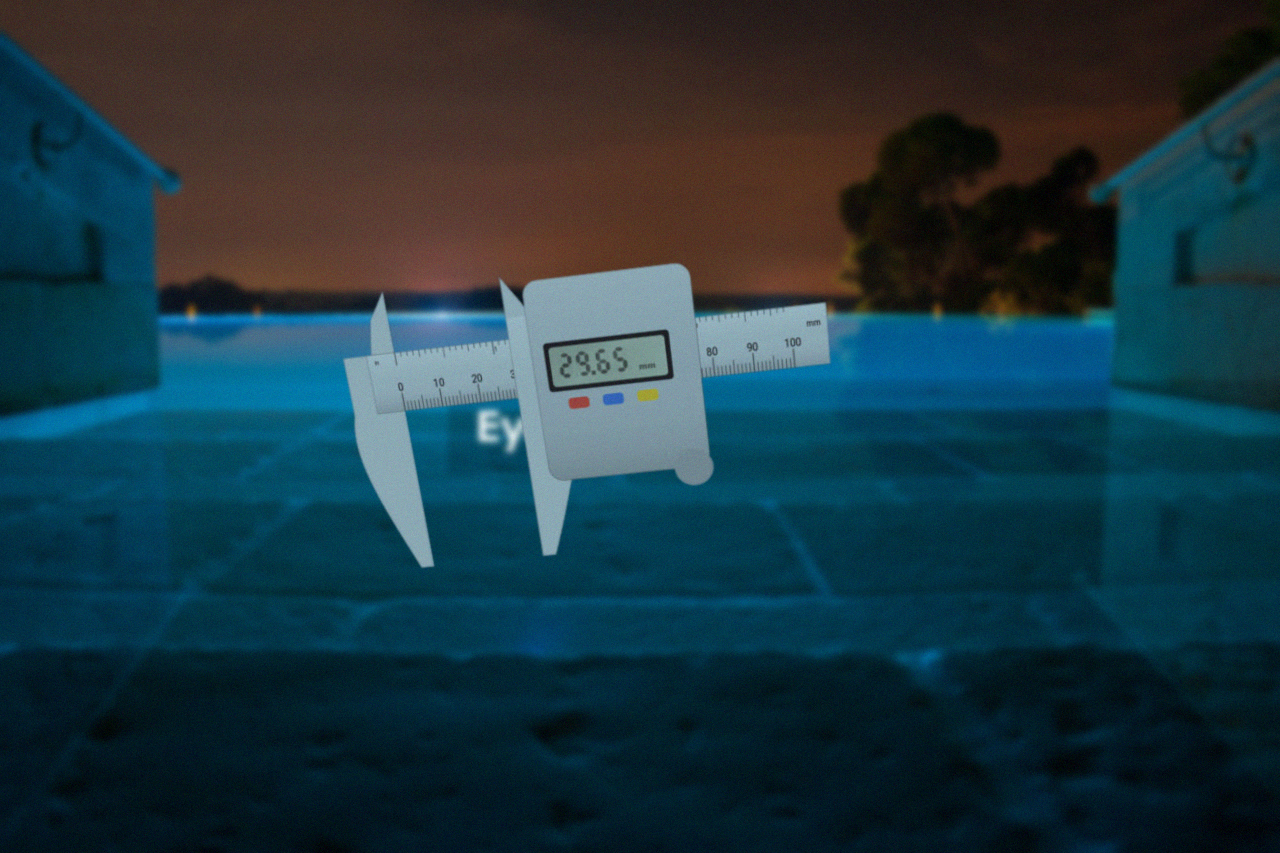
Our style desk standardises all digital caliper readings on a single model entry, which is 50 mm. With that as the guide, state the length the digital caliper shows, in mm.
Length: 29.65 mm
